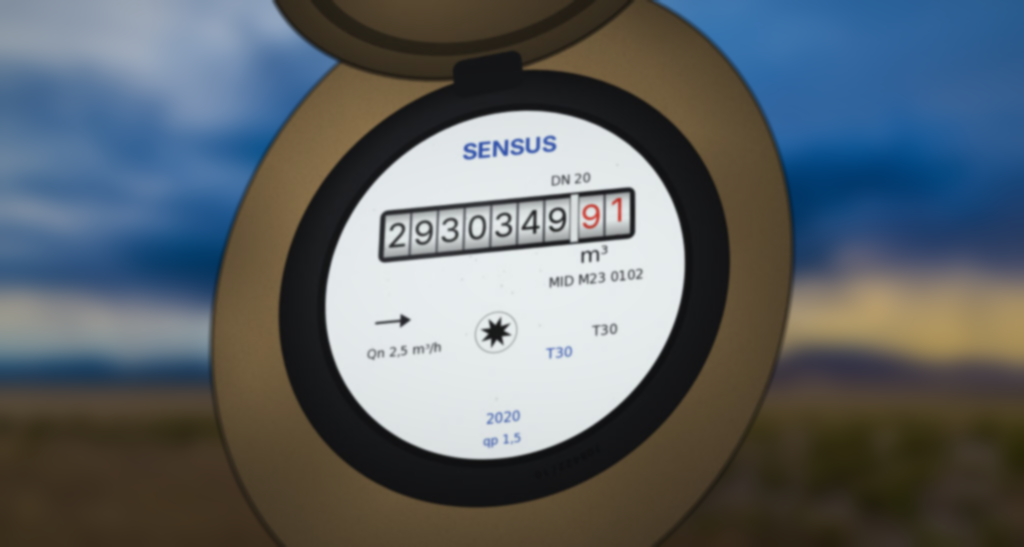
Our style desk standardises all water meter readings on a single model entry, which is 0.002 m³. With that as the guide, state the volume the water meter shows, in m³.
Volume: 2930349.91 m³
